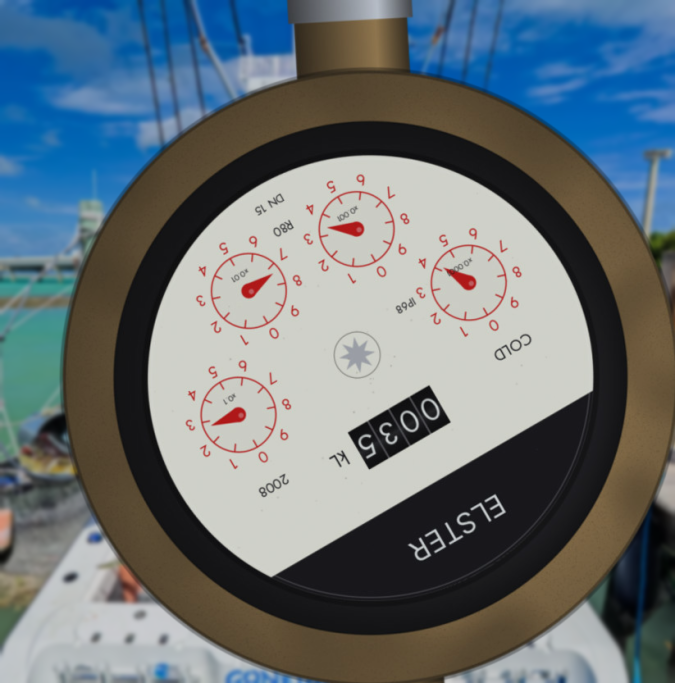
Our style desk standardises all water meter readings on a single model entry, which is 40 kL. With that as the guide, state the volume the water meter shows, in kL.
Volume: 35.2734 kL
